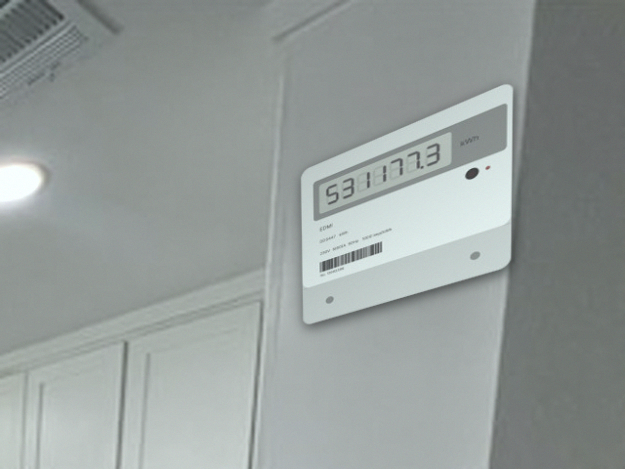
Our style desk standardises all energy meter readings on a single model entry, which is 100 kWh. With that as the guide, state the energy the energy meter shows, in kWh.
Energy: 531177.3 kWh
